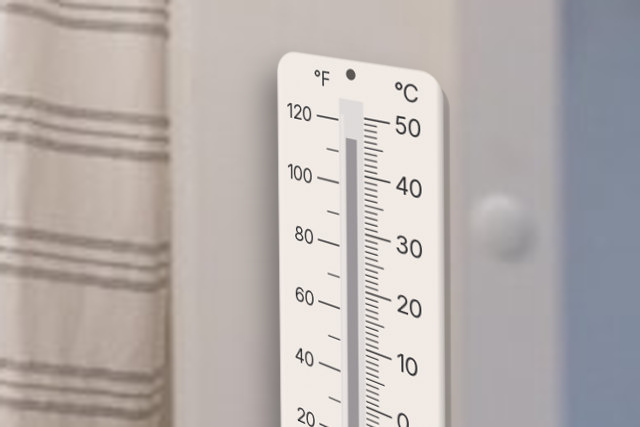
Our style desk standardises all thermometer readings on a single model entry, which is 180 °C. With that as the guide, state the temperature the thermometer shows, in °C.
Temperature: 46 °C
